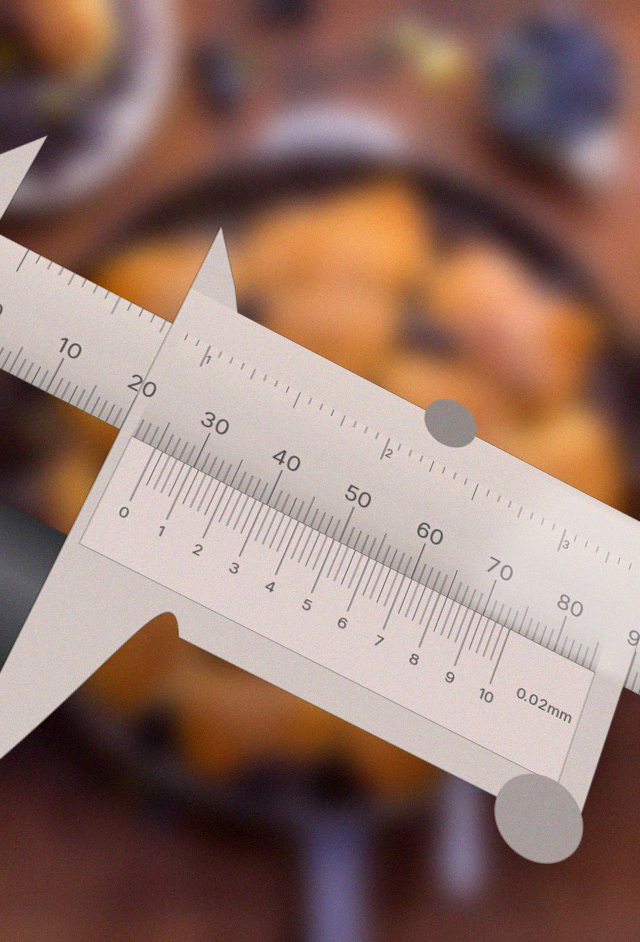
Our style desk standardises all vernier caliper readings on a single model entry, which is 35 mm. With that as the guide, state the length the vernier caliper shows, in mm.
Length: 24.8 mm
